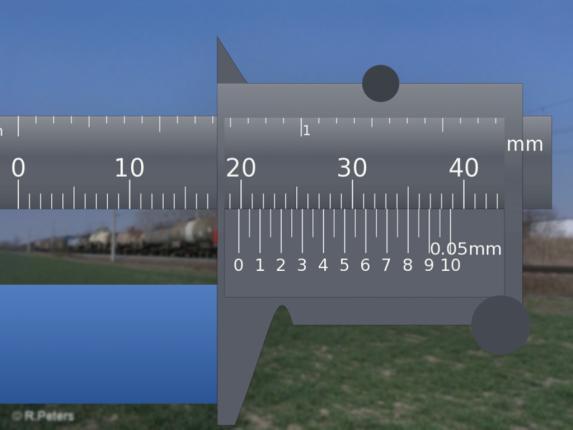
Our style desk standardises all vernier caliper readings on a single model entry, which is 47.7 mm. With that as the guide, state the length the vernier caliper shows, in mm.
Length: 19.8 mm
